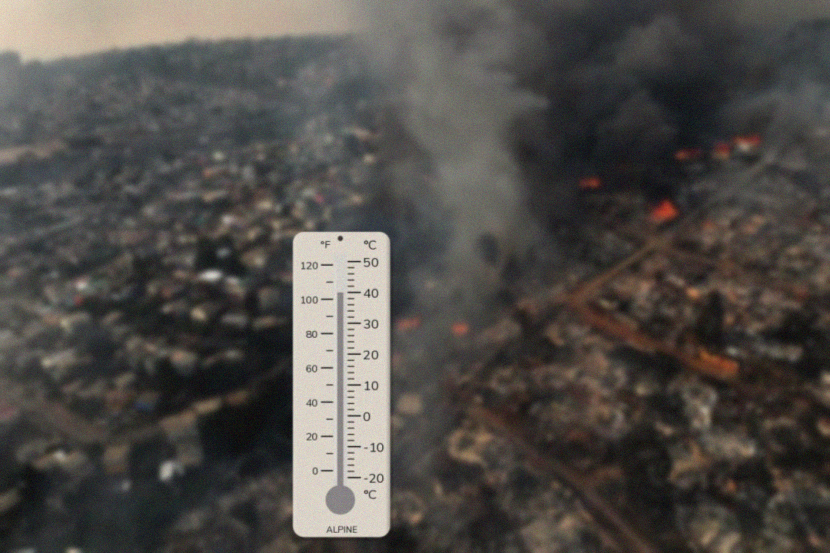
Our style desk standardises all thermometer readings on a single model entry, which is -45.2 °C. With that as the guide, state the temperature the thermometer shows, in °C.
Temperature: 40 °C
